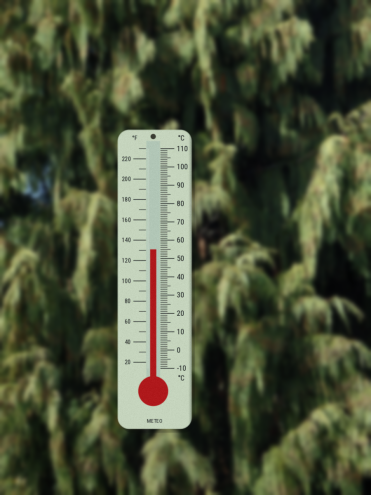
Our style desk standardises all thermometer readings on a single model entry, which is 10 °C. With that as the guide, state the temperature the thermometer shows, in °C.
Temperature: 55 °C
